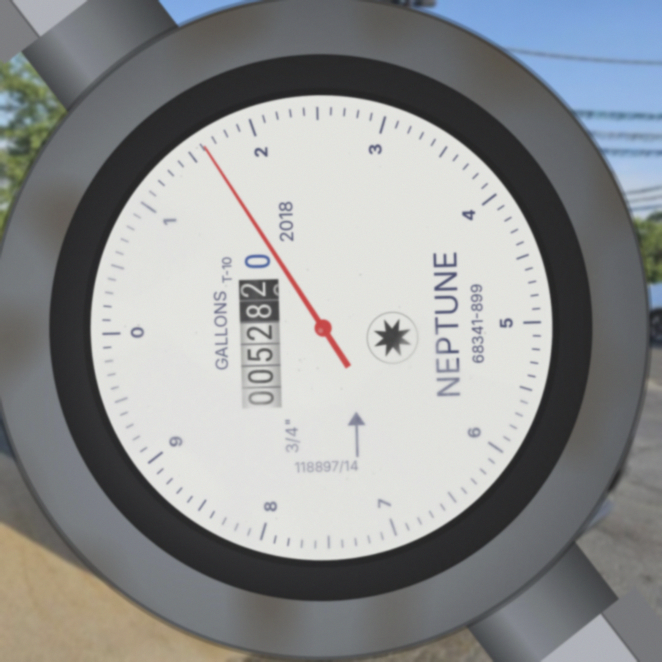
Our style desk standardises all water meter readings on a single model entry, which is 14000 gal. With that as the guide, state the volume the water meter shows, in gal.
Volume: 52821.6 gal
